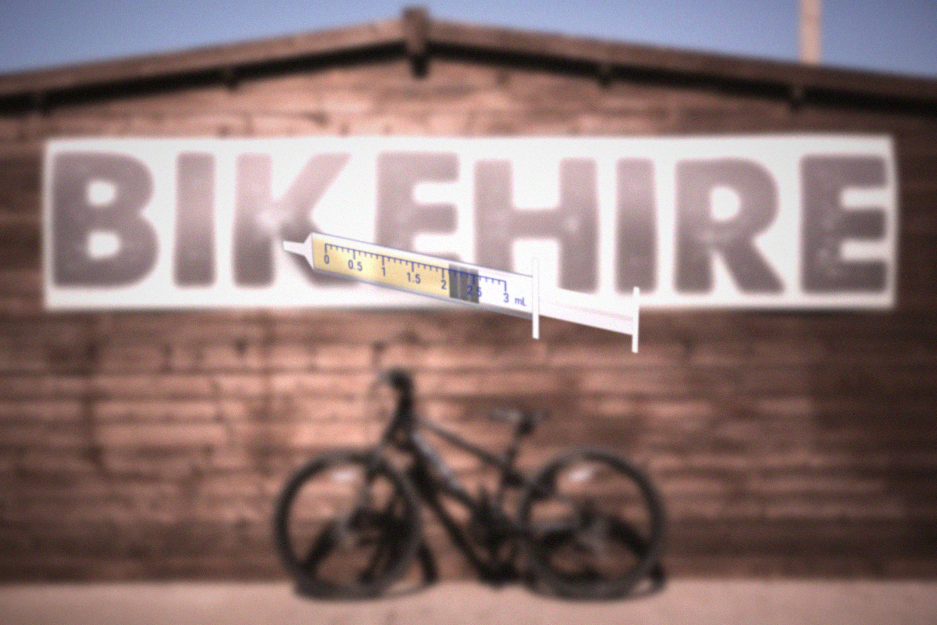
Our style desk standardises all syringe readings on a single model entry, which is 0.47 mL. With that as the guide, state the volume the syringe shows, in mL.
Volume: 2.1 mL
